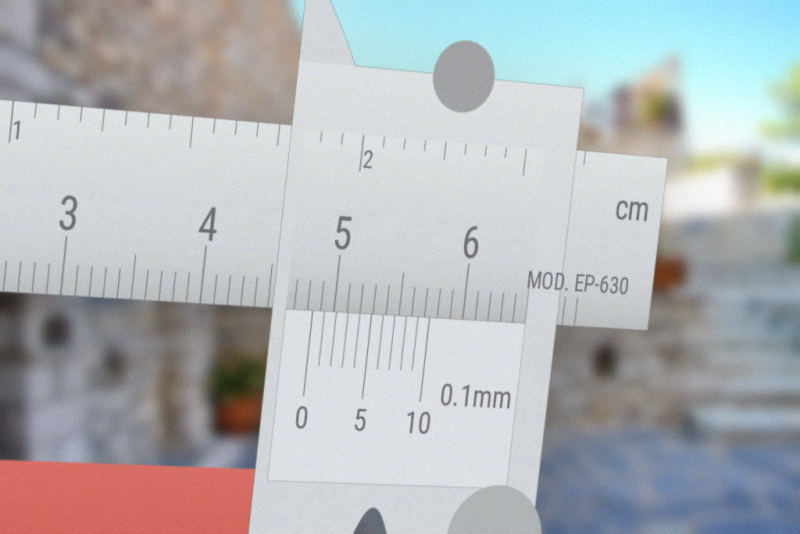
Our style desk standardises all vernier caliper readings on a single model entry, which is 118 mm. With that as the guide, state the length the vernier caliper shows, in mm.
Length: 48.4 mm
